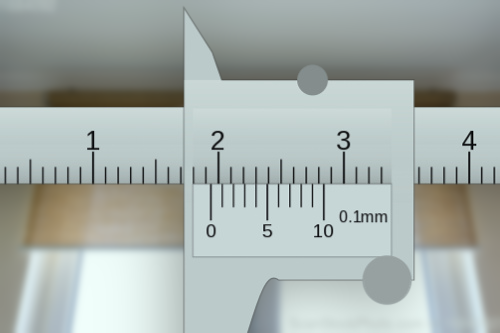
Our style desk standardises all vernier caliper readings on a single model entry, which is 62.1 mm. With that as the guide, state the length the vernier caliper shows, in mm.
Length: 19.4 mm
